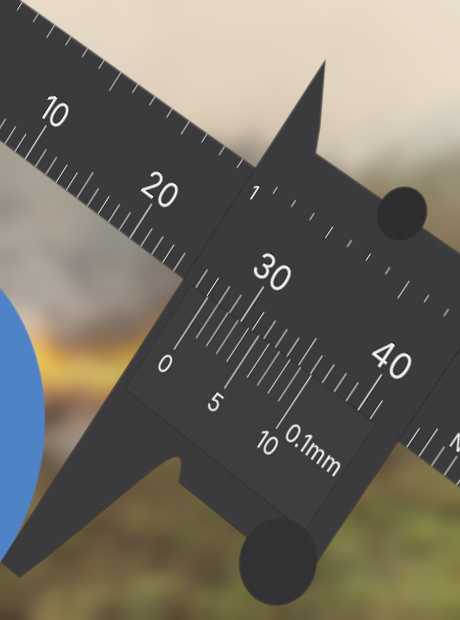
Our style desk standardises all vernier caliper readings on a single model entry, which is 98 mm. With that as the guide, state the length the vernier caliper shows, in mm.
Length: 27.1 mm
